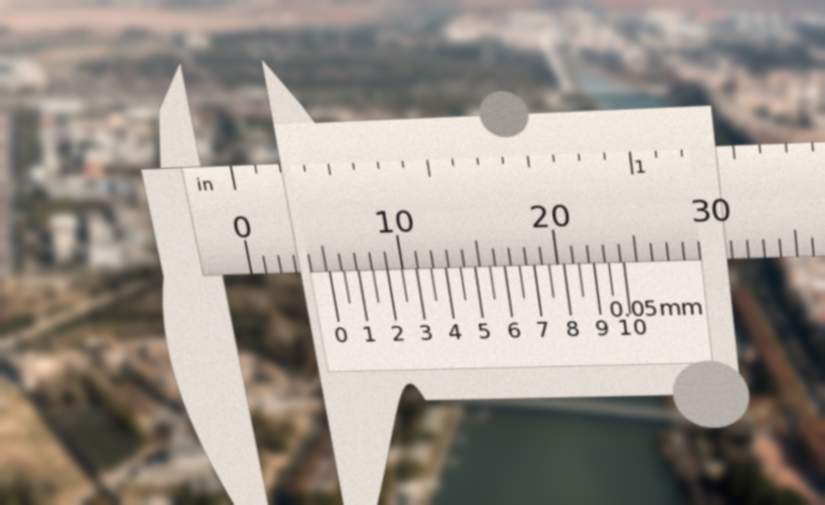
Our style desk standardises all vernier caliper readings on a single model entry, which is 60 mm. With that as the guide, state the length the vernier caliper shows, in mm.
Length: 5.2 mm
